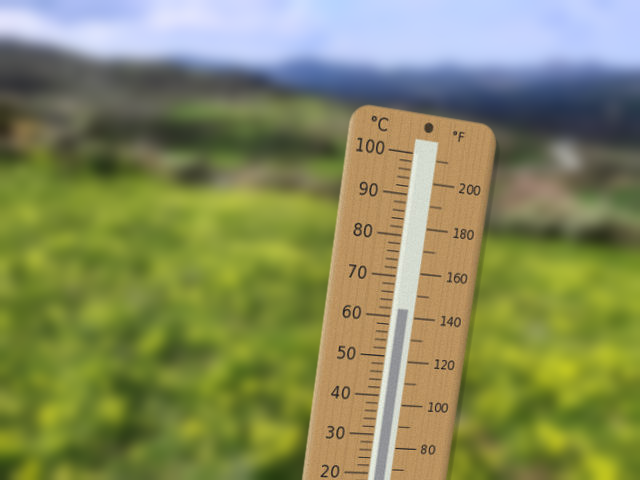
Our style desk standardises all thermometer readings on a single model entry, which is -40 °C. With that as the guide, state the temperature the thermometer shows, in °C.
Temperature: 62 °C
